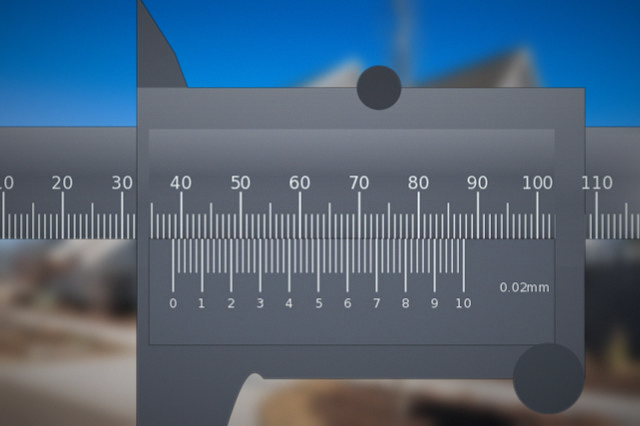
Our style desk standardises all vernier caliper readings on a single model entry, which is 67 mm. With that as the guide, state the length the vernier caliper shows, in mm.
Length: 38.6 mm
